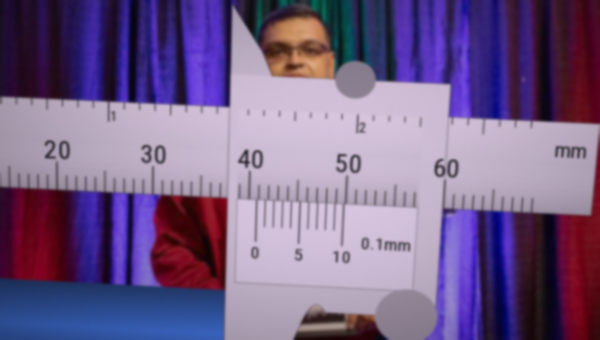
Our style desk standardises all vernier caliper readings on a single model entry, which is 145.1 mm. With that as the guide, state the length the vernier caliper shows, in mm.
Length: 40.8 mm
